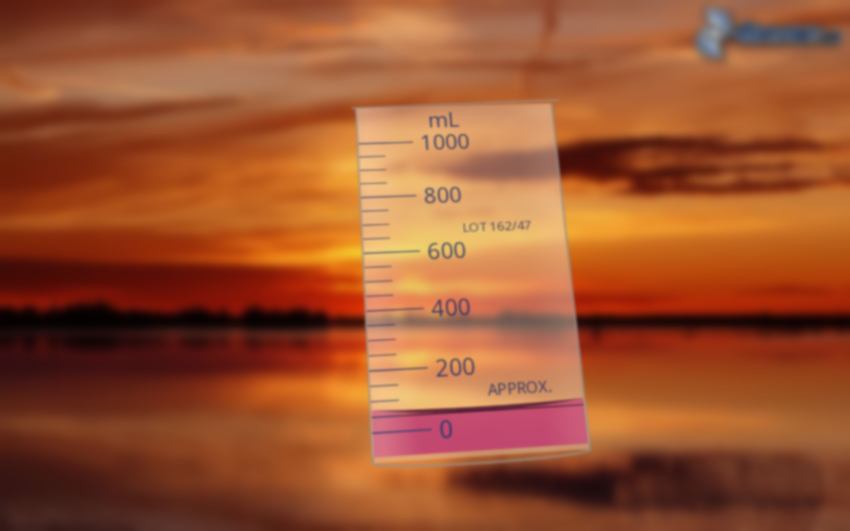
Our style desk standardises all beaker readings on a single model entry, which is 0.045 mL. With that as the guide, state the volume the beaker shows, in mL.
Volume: 50 mL
